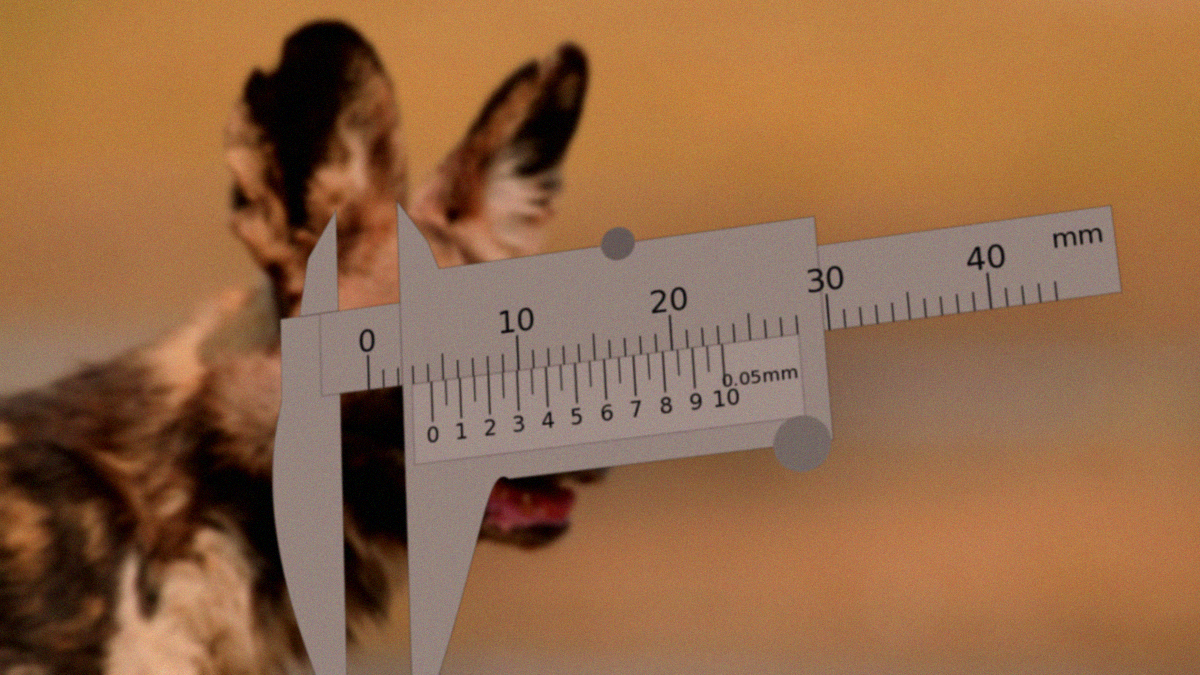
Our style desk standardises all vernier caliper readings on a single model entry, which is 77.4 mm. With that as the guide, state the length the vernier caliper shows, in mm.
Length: 4.2 mm
